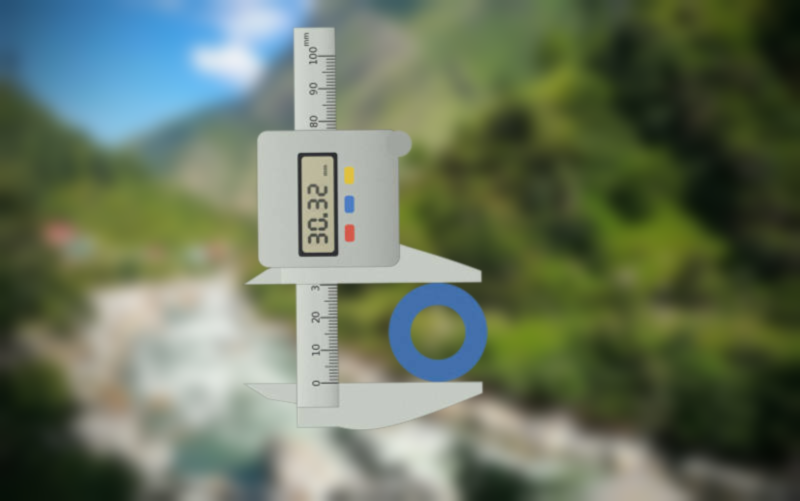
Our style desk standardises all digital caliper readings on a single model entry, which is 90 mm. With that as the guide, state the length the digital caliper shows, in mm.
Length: 30.32 mm
